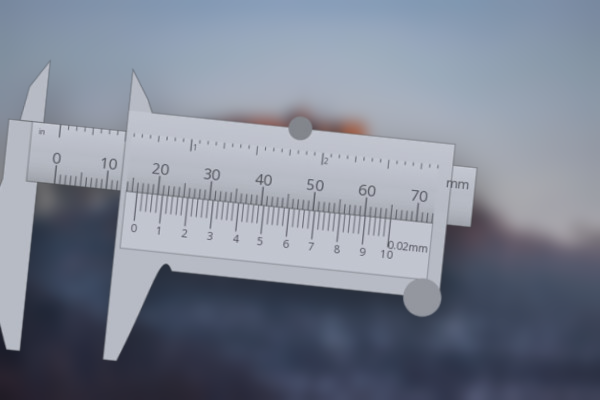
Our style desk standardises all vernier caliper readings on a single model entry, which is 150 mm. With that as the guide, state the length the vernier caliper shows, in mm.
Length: 16.0 mm
